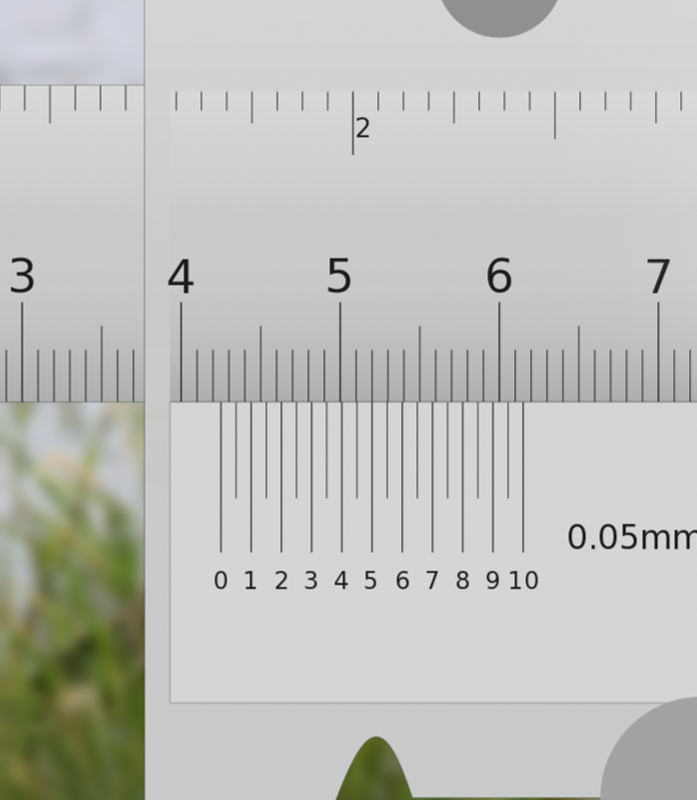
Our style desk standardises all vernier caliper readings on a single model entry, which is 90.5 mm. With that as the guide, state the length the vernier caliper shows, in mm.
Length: 42.5 mm
